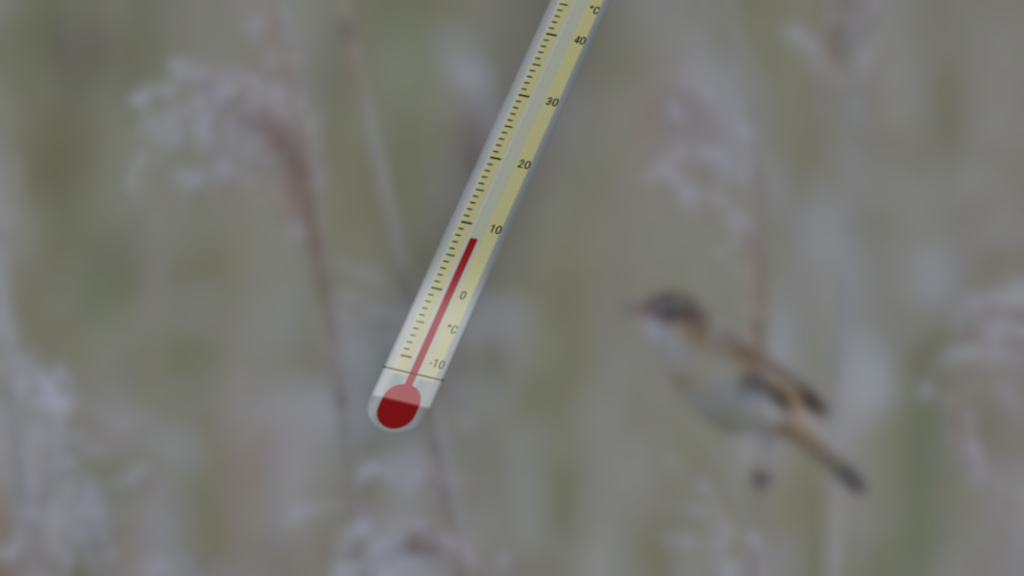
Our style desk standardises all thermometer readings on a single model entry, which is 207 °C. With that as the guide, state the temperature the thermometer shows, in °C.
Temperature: 8 °C
